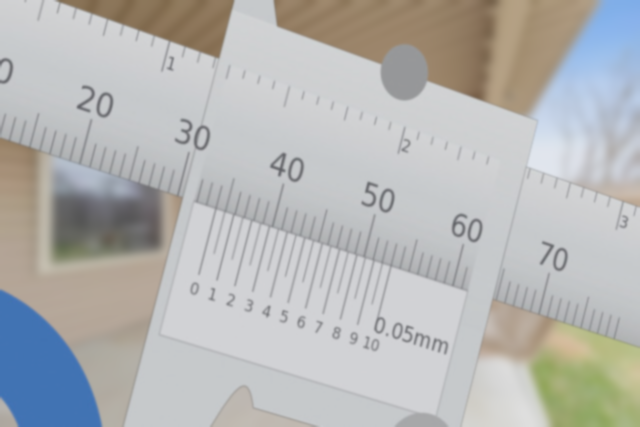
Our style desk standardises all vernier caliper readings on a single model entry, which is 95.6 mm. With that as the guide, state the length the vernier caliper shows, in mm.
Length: 34.0 mm
